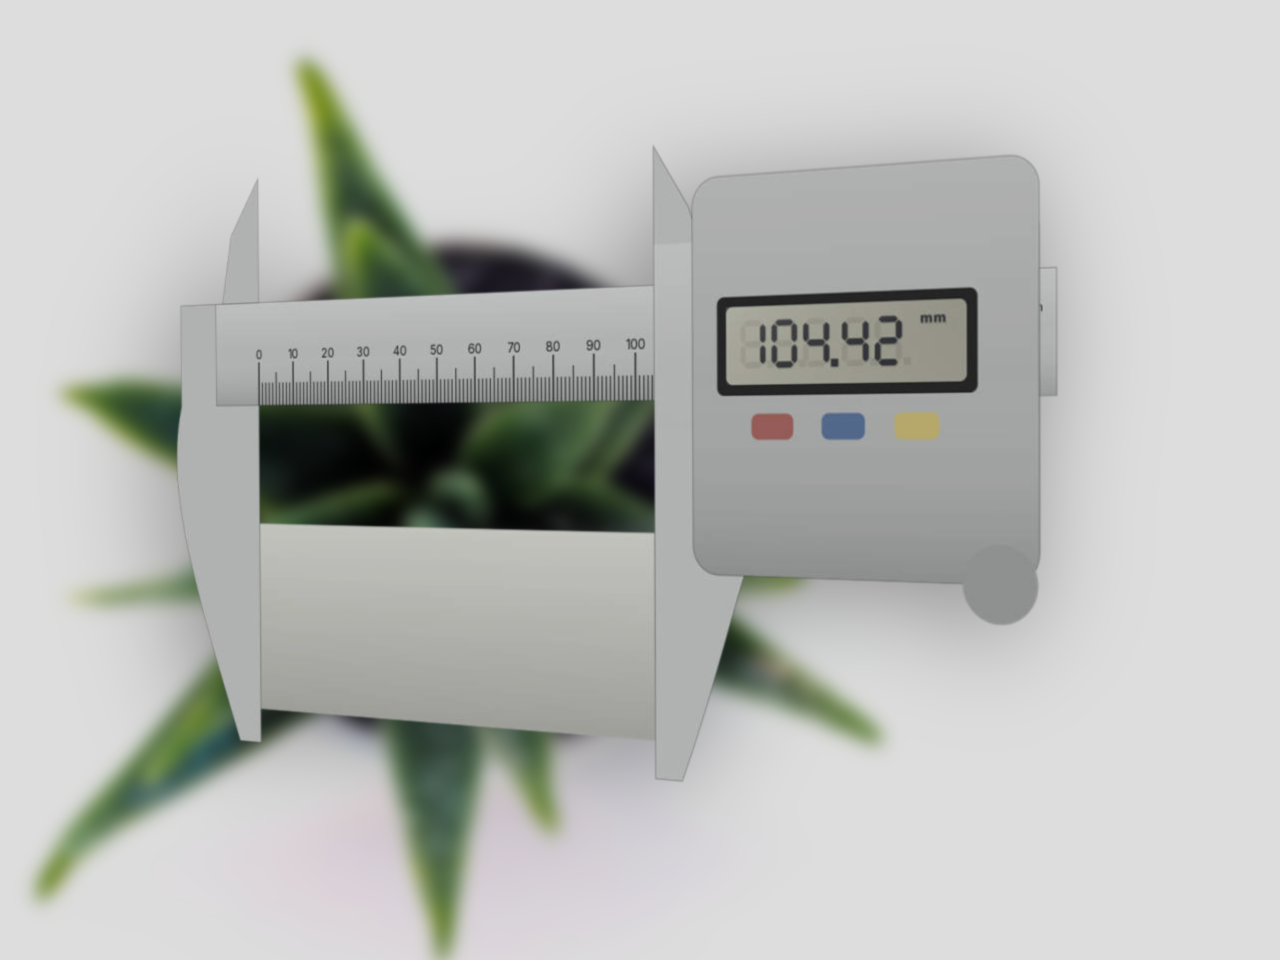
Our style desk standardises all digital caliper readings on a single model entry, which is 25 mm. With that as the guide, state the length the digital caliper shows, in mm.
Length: 104.42 mm
